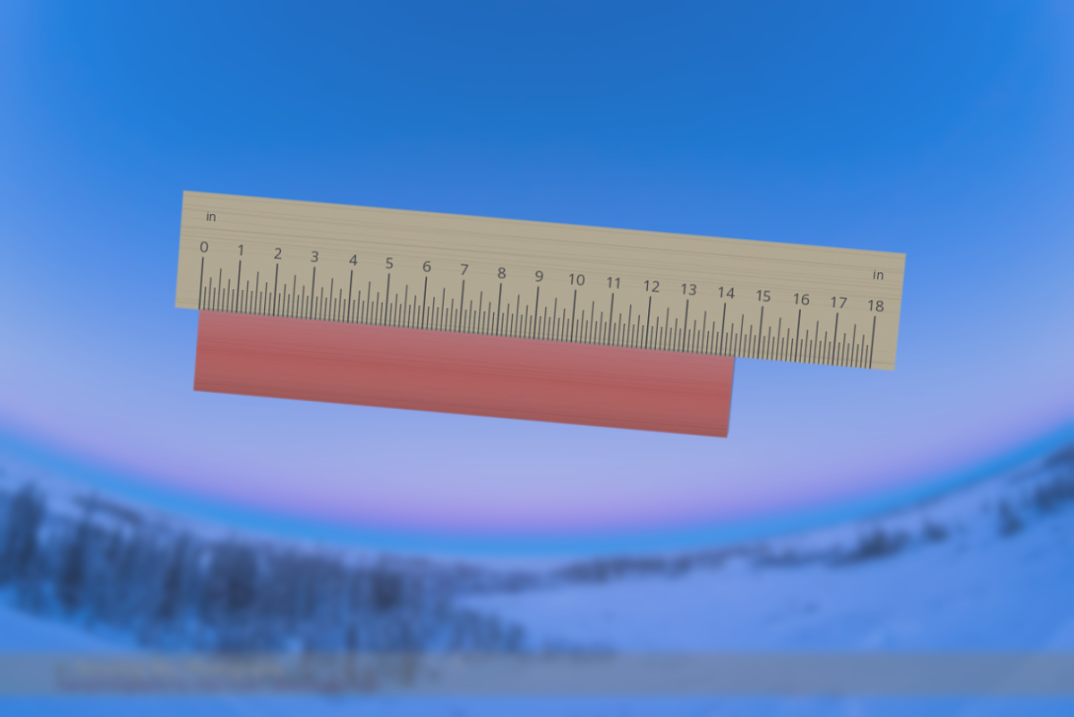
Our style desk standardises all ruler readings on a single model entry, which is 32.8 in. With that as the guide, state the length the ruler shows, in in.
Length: 14.375 in
